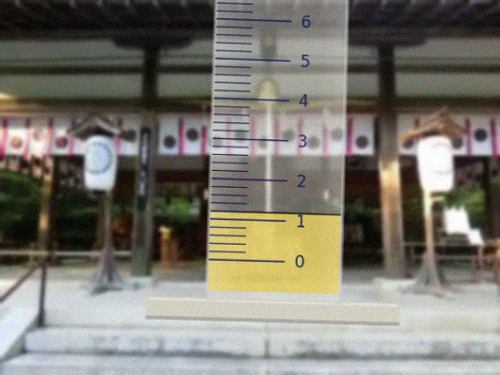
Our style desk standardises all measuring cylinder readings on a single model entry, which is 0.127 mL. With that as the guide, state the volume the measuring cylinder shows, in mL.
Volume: 1.2 mL
